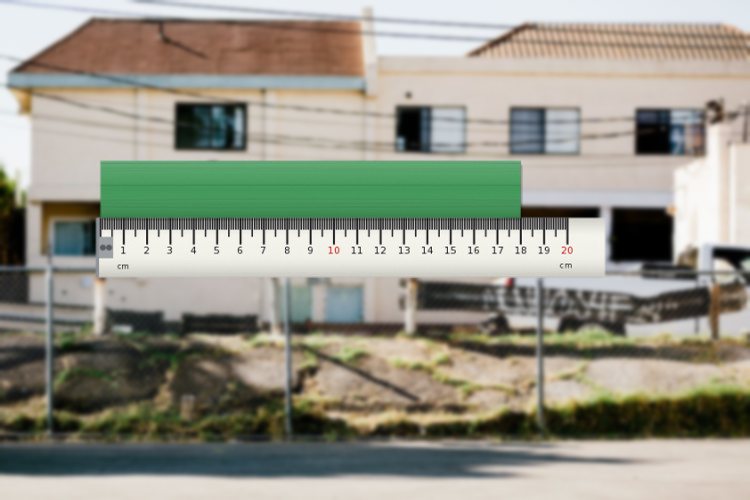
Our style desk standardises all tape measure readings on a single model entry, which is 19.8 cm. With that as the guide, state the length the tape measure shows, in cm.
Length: 18 cm
